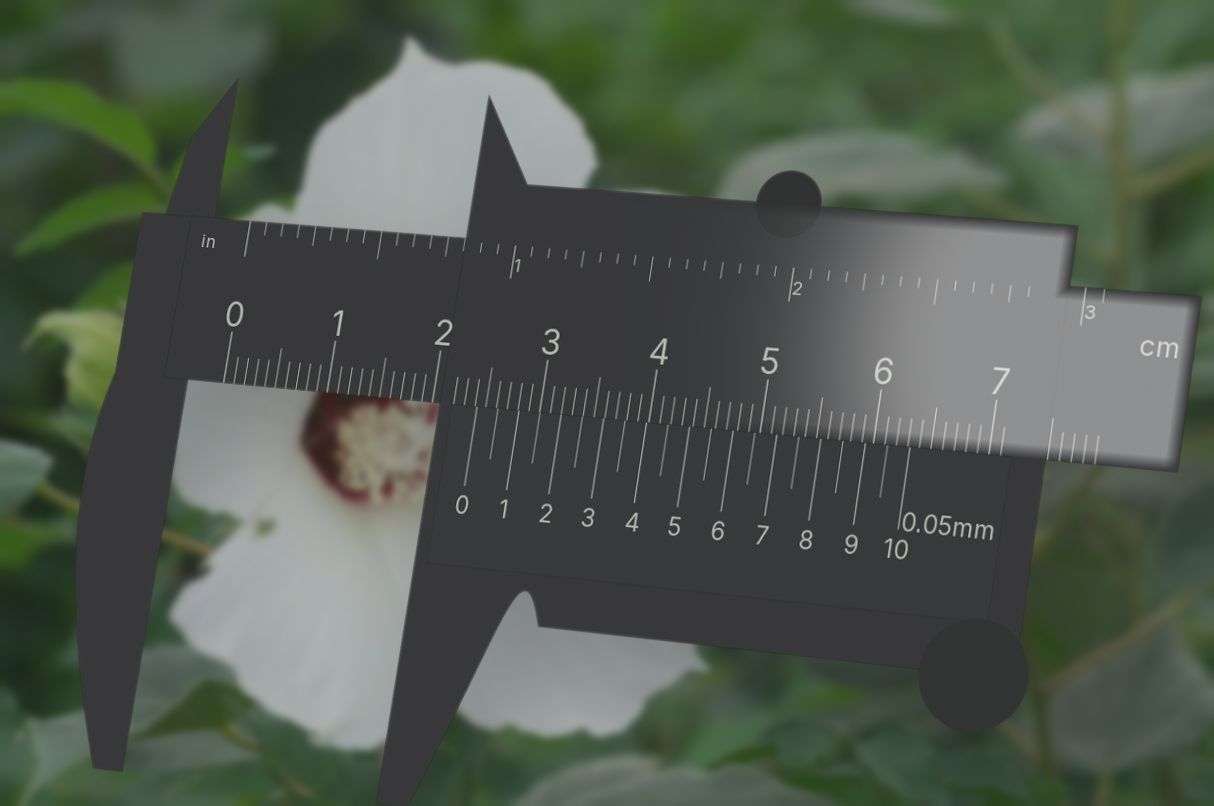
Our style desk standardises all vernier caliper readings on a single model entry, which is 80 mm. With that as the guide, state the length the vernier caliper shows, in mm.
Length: 24.2 mm
